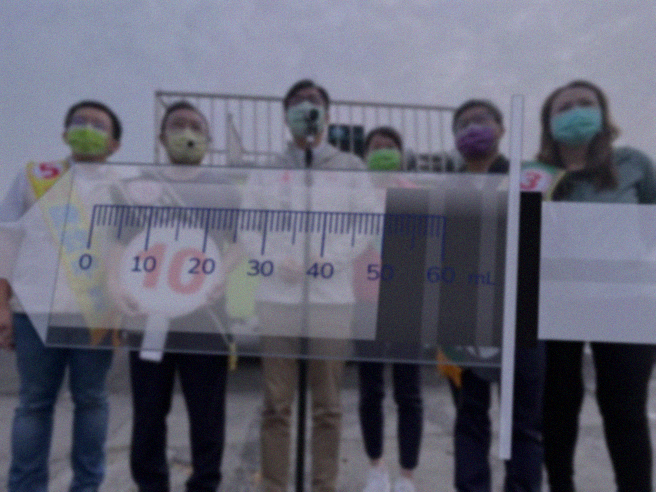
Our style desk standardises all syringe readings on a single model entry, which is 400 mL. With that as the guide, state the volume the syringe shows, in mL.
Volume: 50 mL
